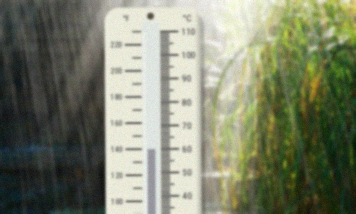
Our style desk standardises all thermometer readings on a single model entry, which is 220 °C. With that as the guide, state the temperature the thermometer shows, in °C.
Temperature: 60 °C
